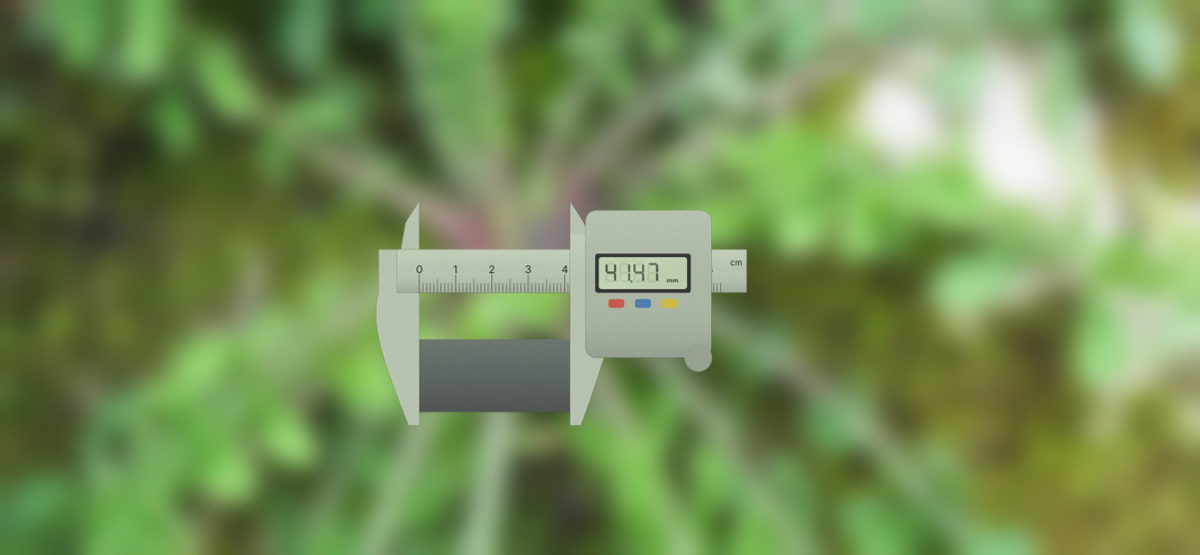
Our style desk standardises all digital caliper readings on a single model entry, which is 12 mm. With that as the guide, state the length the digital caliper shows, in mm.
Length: 41.47 mm
